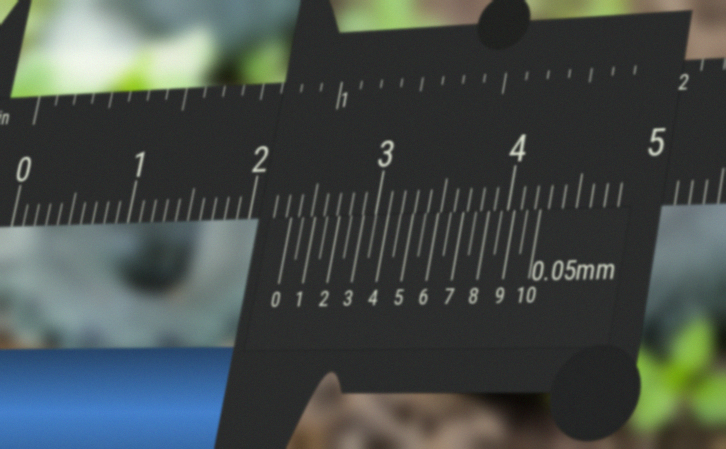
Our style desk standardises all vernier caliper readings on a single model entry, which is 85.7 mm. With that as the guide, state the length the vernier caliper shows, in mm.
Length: 23.4 mm
